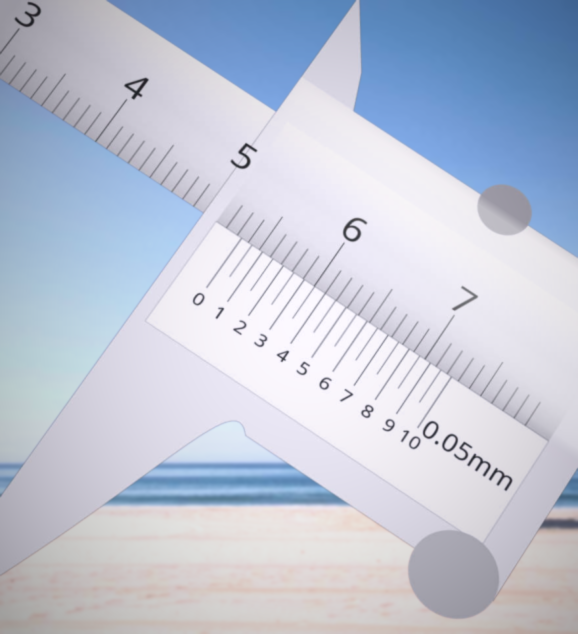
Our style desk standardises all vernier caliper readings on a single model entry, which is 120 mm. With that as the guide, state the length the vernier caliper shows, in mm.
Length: 53.4 mm
